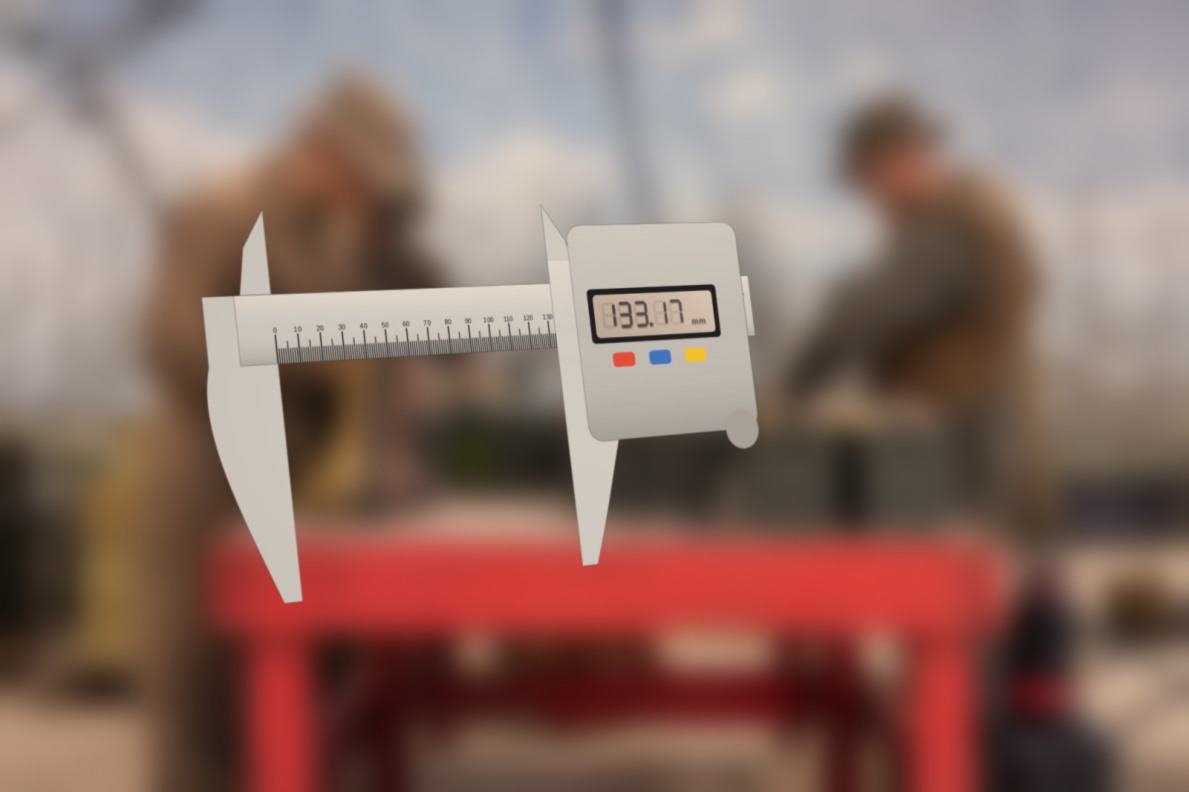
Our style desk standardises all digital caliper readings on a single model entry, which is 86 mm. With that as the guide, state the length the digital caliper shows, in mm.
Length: 133.17 mm
